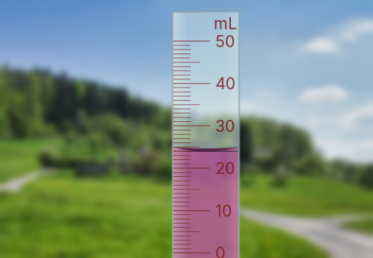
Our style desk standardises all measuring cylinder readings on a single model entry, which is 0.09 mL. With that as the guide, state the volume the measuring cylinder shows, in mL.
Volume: 24 mL
